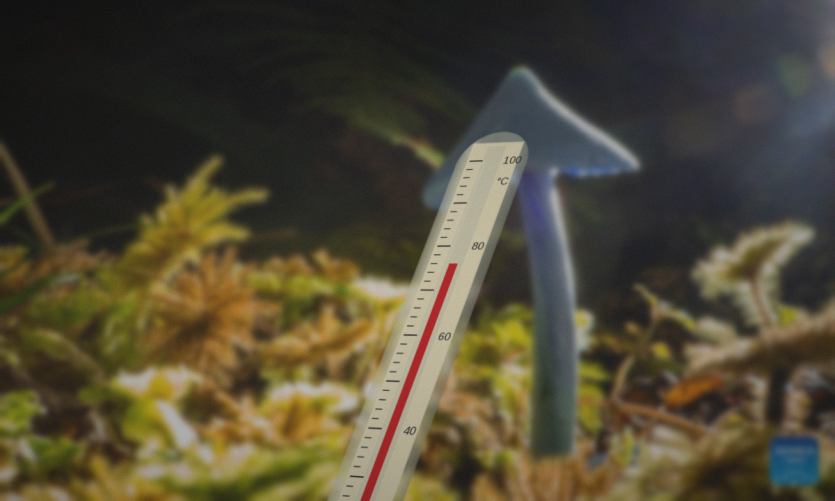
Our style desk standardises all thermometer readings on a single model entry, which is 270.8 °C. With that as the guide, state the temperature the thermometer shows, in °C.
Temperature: 76 °C
